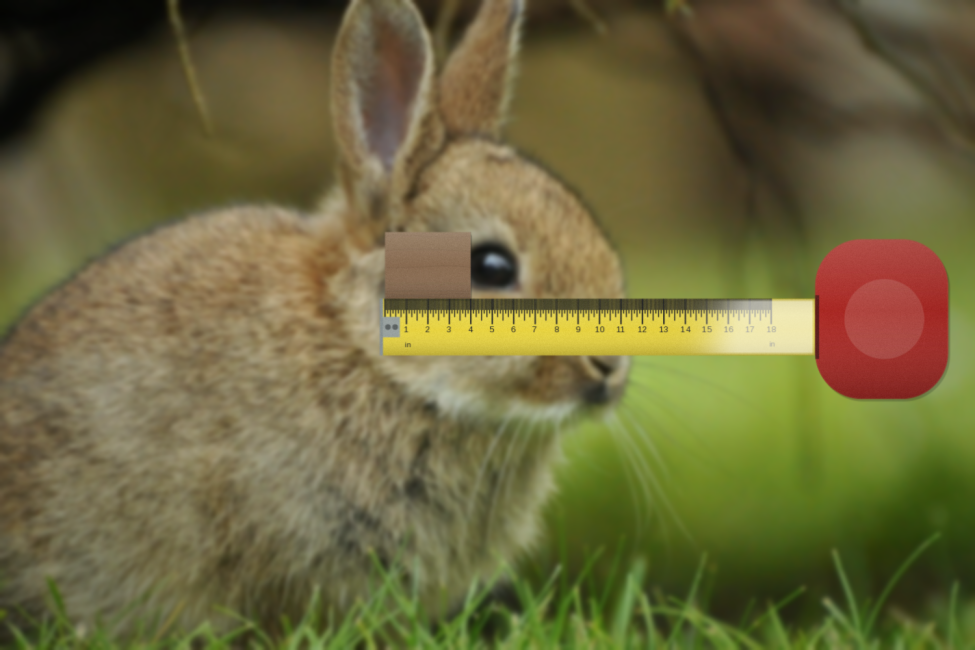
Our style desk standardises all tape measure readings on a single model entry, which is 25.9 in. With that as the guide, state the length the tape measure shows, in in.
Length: 4 in
